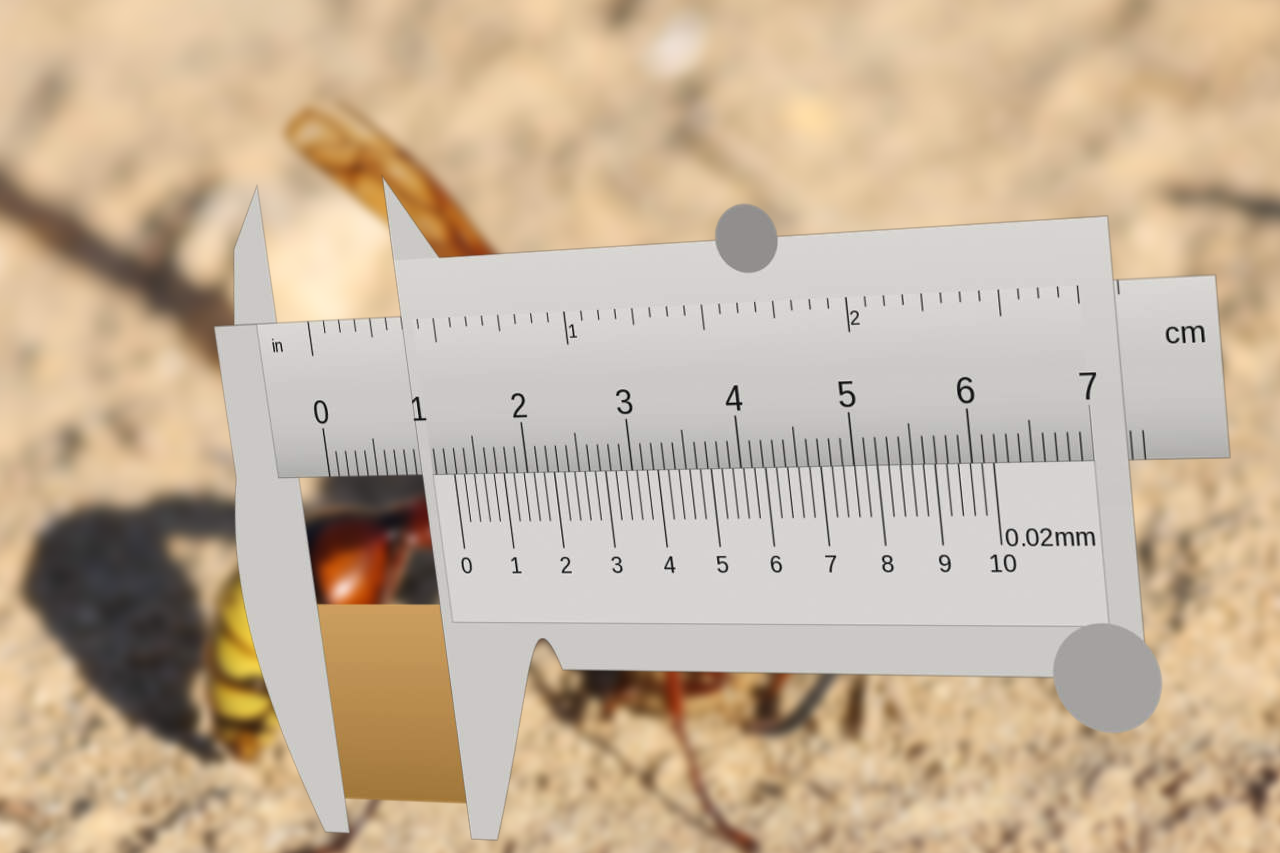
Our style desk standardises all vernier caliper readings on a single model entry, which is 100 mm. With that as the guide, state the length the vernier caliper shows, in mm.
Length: 12.8 mm
